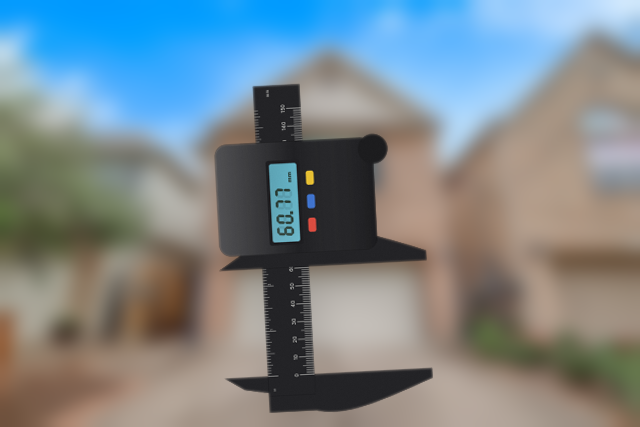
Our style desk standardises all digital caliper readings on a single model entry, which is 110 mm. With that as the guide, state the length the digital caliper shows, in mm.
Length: 60.77 mm
